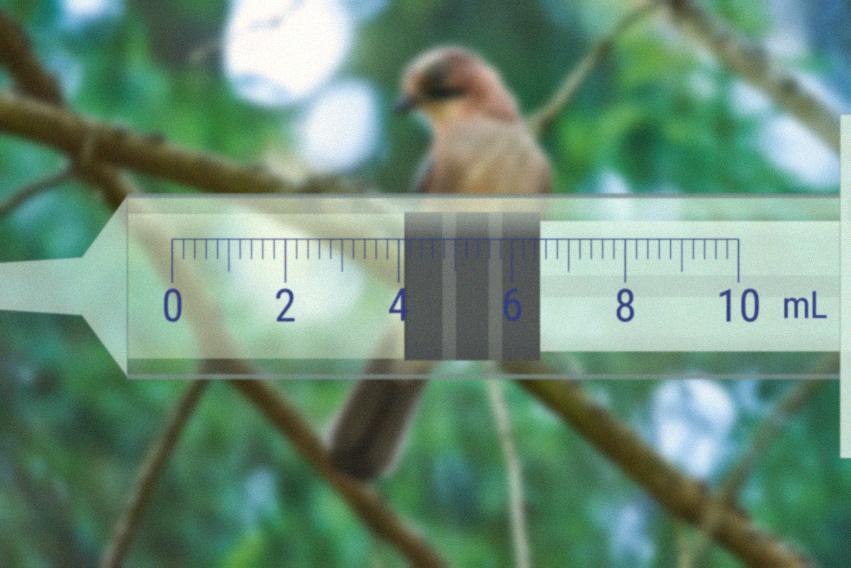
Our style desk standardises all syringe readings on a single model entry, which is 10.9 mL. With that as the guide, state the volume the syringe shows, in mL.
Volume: 4.1 mL
